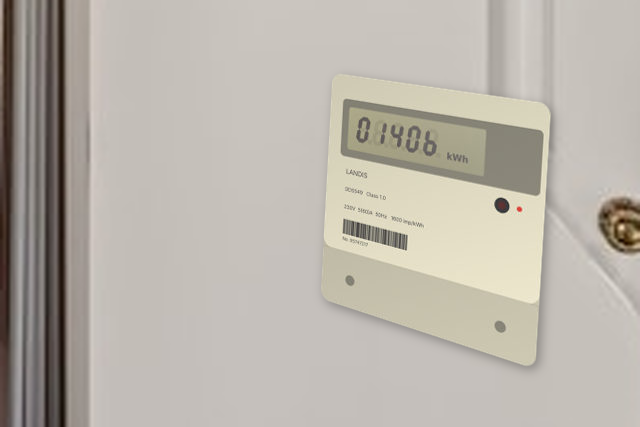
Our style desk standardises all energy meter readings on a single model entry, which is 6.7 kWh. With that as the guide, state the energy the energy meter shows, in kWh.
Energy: 1406 kWh
